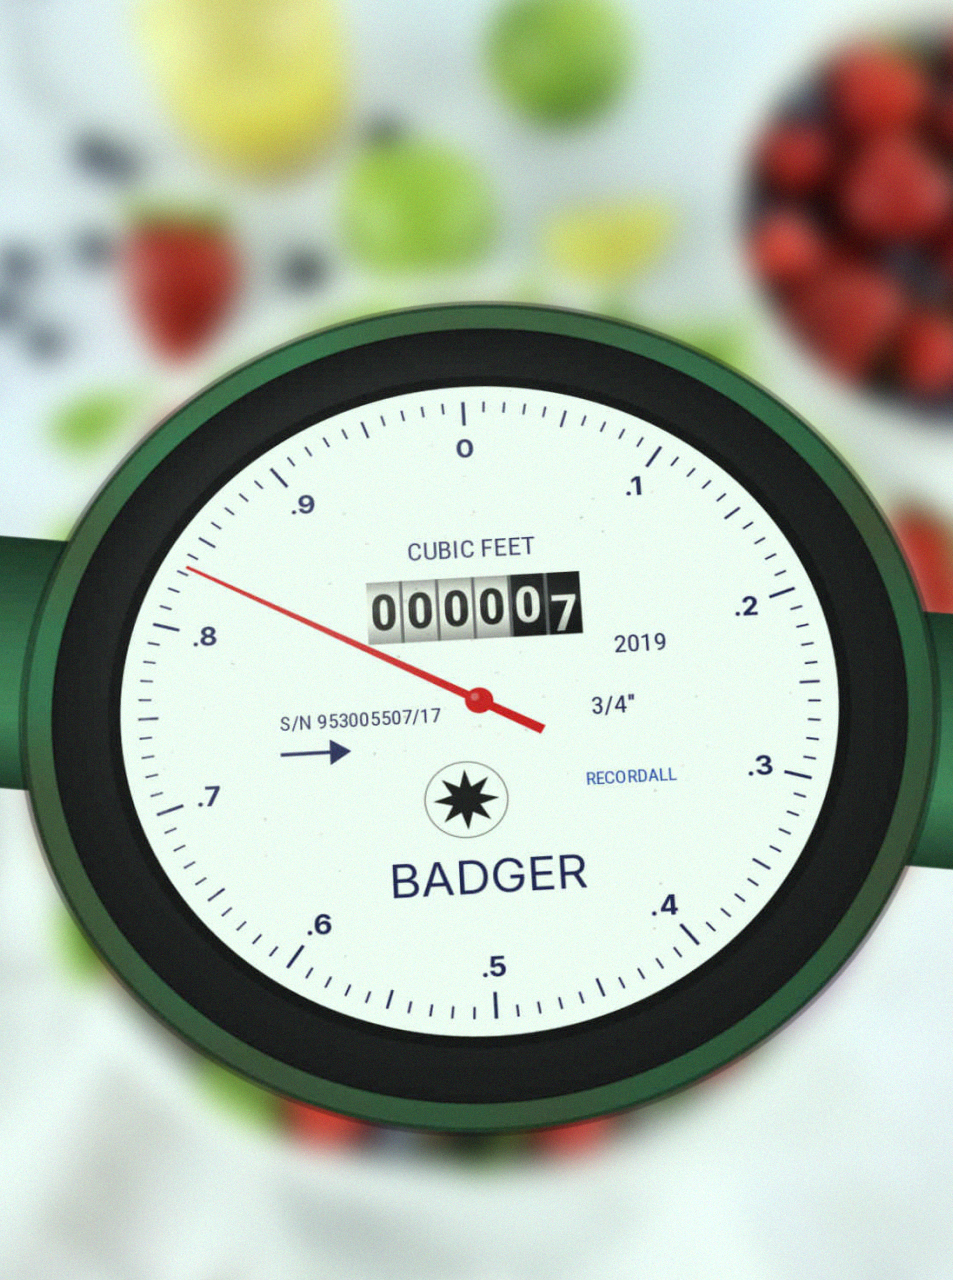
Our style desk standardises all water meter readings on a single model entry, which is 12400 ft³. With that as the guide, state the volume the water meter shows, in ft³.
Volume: 6.83 ft³
